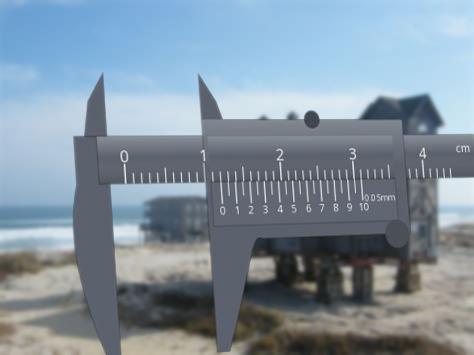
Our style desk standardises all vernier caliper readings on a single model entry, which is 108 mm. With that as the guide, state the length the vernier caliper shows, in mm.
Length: 12.0 mm
